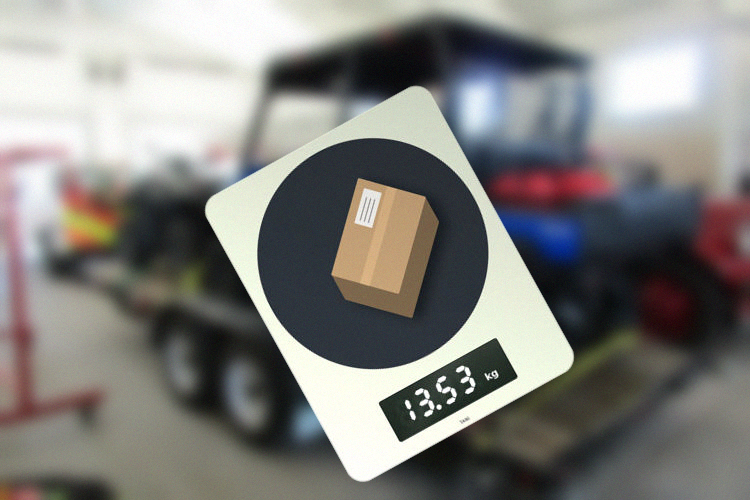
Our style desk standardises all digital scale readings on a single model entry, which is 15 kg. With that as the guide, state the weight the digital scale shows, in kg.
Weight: 13.53 kg
